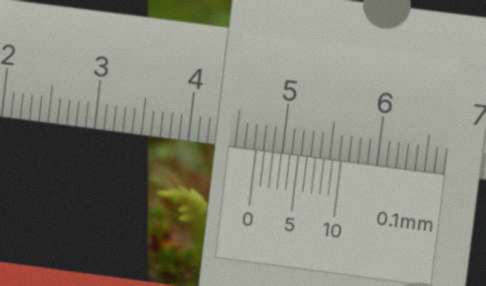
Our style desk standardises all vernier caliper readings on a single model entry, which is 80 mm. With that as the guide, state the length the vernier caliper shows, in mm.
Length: 47.2 mm
